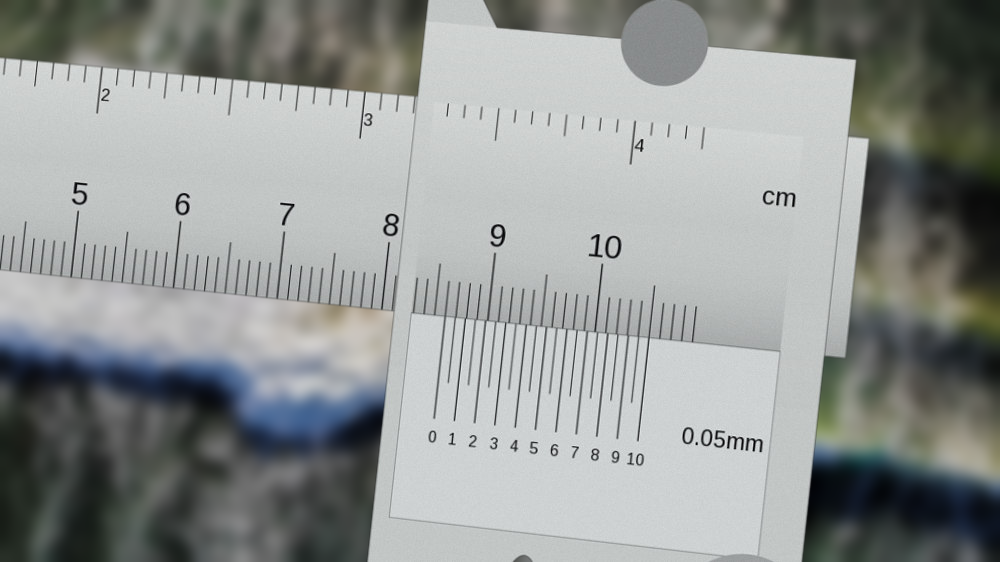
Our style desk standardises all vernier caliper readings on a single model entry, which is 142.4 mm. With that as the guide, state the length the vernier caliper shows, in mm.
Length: 86.0 mm
